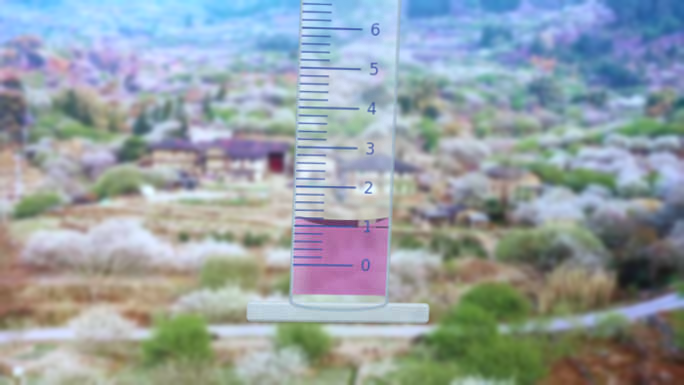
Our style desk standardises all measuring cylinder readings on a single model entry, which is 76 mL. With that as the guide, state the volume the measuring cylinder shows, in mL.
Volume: 1 mL
